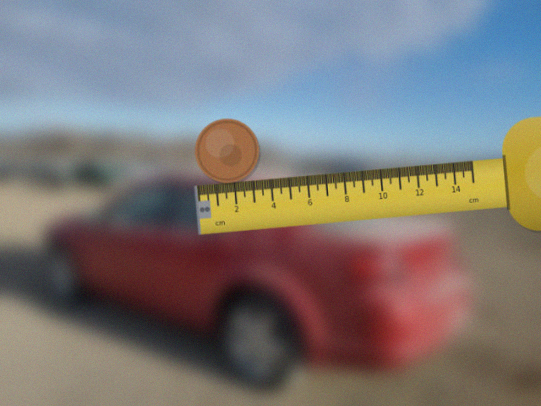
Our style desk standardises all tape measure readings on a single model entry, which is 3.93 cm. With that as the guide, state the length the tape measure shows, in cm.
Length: 3.5 cm
